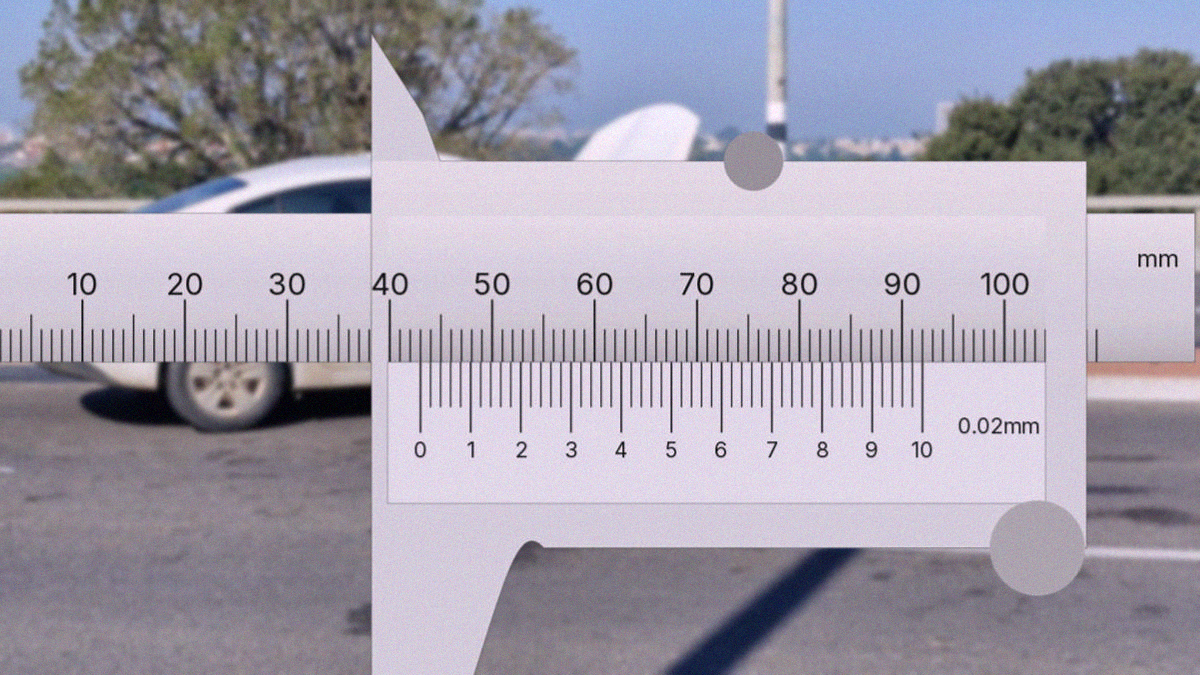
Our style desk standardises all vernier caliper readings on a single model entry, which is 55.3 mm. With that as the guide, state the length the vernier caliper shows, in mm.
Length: 43.0 mm
